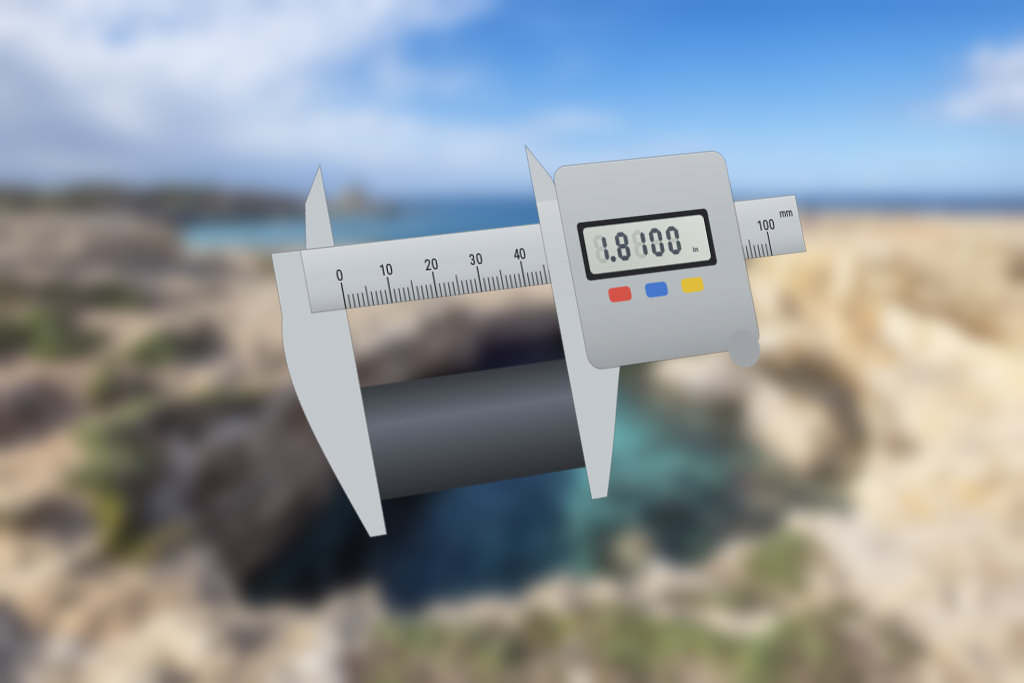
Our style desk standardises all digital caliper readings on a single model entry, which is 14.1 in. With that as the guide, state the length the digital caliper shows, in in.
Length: 1.8100 in
